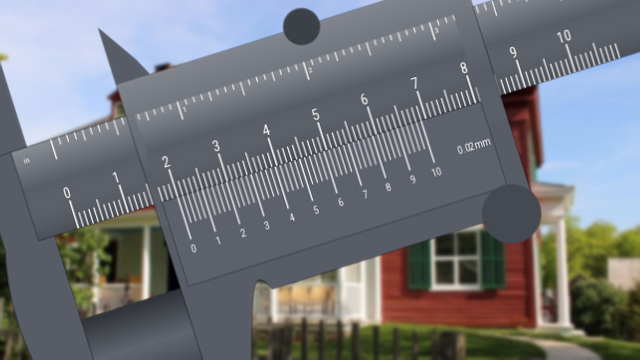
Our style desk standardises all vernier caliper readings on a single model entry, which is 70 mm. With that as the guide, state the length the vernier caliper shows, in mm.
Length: 20.0 mm
